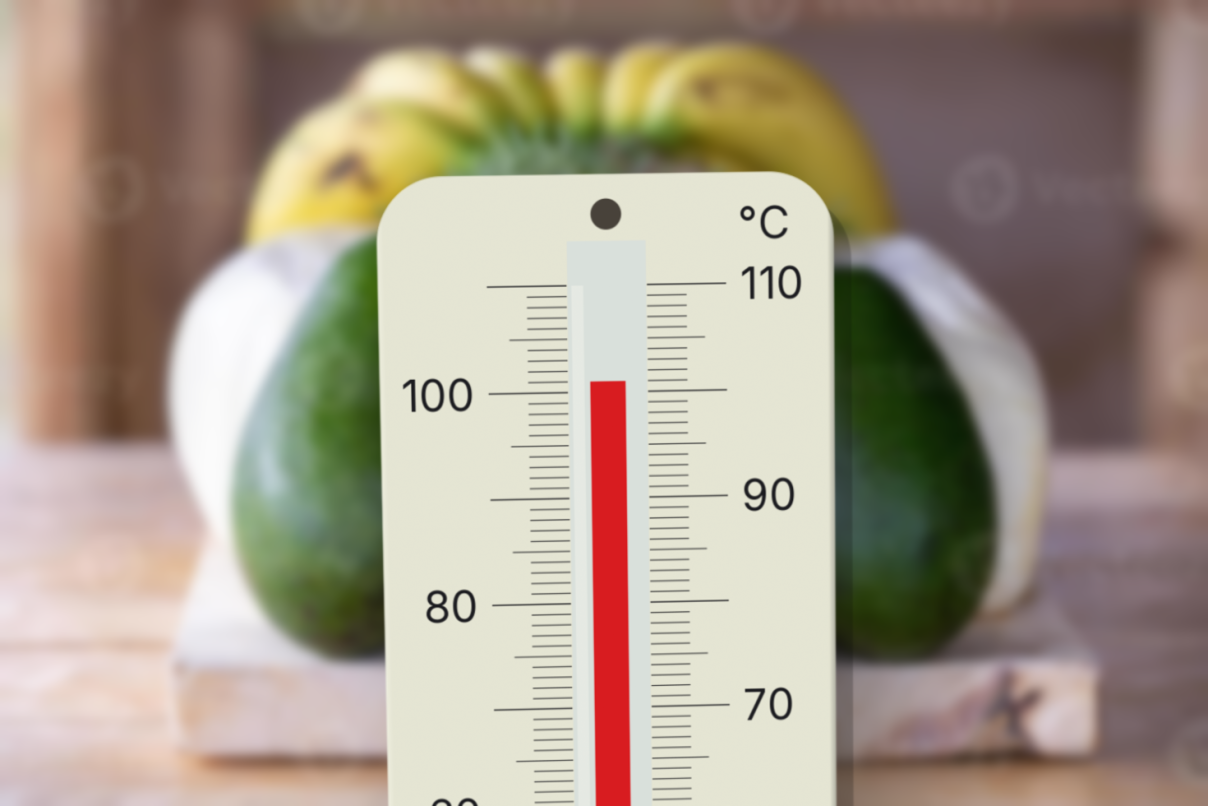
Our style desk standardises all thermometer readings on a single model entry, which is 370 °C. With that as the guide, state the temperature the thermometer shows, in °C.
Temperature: 101 °C
